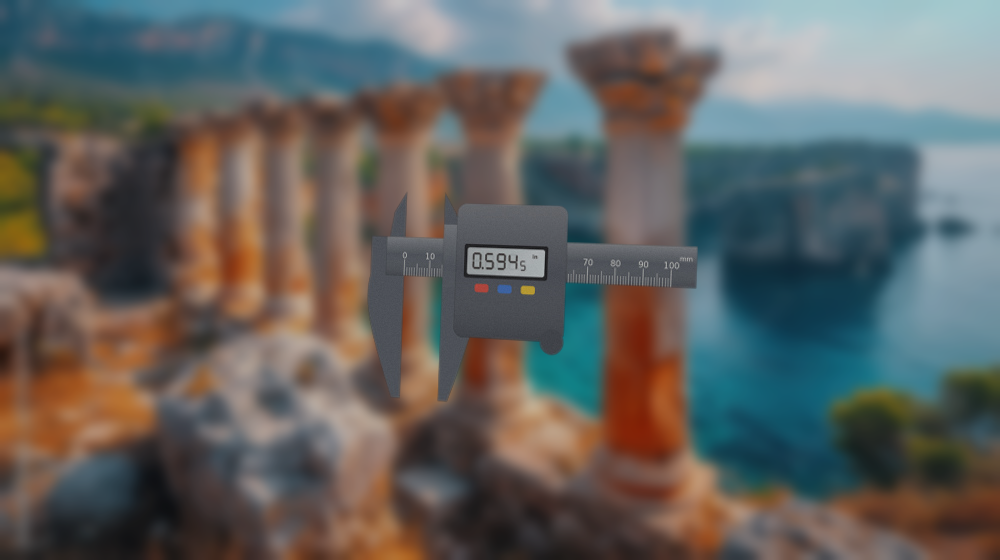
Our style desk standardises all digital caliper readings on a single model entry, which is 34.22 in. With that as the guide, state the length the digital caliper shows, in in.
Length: 0.5945 in
